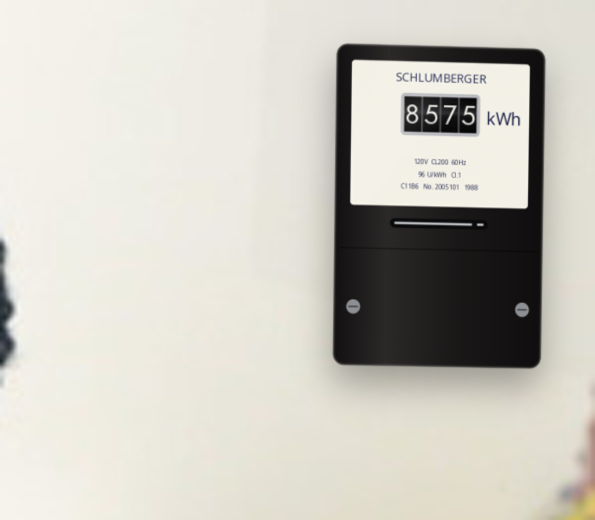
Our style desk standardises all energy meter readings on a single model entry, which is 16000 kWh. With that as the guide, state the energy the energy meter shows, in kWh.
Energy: 8575 kWh
